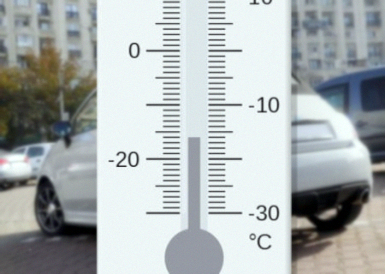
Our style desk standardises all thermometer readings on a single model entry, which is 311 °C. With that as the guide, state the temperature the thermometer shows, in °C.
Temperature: -16 °C
